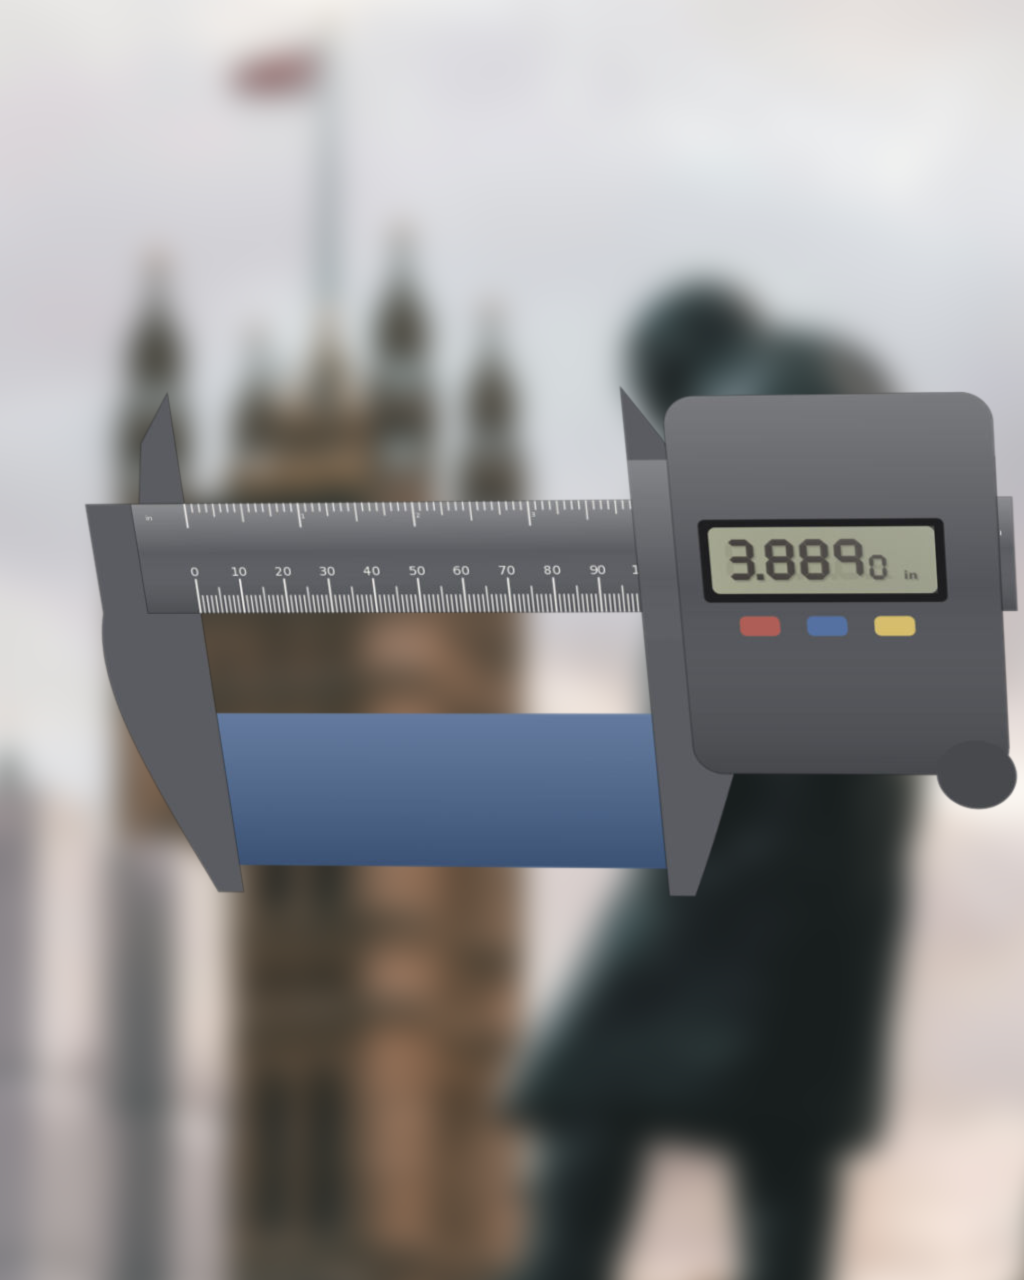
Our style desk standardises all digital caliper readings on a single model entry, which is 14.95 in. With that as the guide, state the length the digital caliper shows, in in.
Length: 3.8890 in
